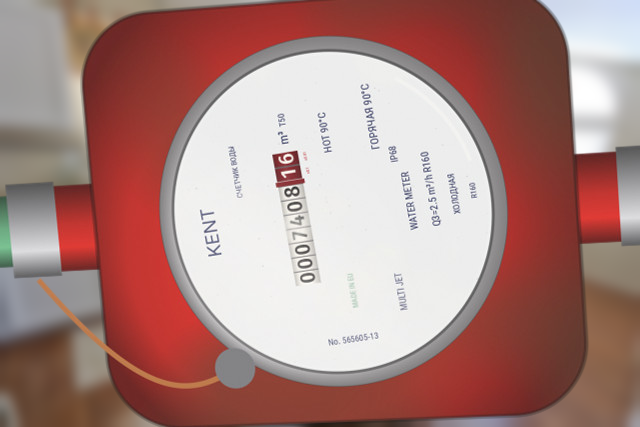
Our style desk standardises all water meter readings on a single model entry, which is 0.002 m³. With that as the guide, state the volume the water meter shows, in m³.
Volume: 7408.16 m³
